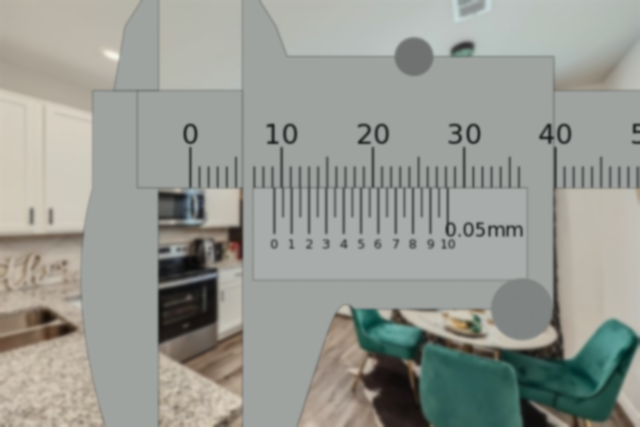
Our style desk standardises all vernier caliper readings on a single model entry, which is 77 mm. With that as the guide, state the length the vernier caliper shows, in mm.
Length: 9.2 mm
